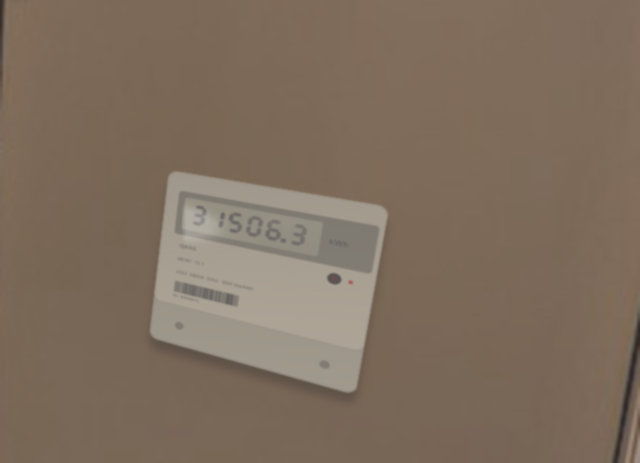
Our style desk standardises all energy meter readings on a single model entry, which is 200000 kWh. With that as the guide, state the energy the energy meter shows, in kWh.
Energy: 31506.3 kWh
